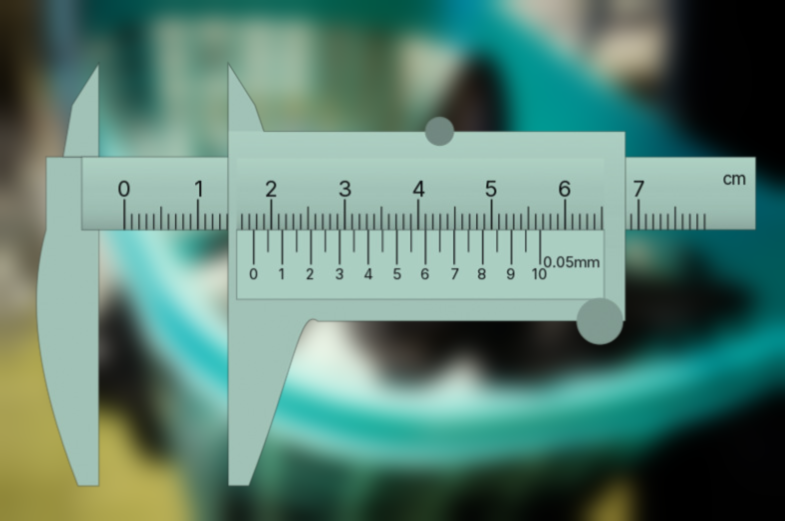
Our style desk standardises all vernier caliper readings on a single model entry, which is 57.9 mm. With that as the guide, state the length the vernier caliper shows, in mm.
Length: 17.6 mm
